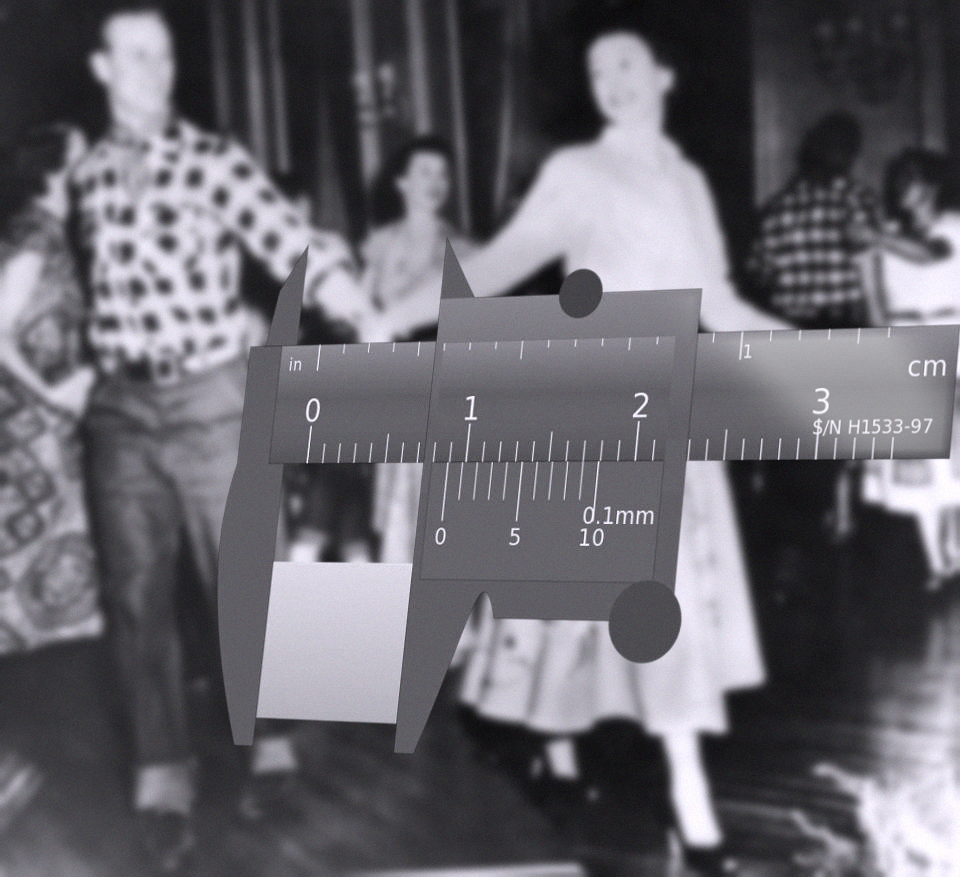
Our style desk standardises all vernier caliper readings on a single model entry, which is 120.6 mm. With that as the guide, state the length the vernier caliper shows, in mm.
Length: 8.9 mm
